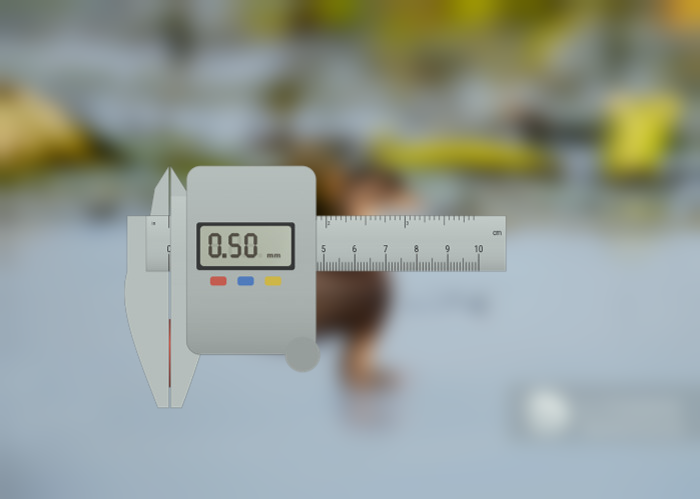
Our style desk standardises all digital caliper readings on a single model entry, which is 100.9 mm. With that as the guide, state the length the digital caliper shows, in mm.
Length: 0.50 mm
